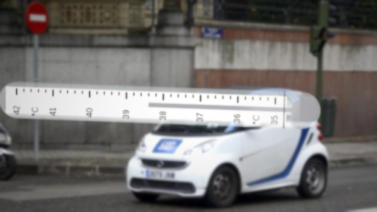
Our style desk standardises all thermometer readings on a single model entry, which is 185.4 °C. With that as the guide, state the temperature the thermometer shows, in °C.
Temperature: 38.4 °C
